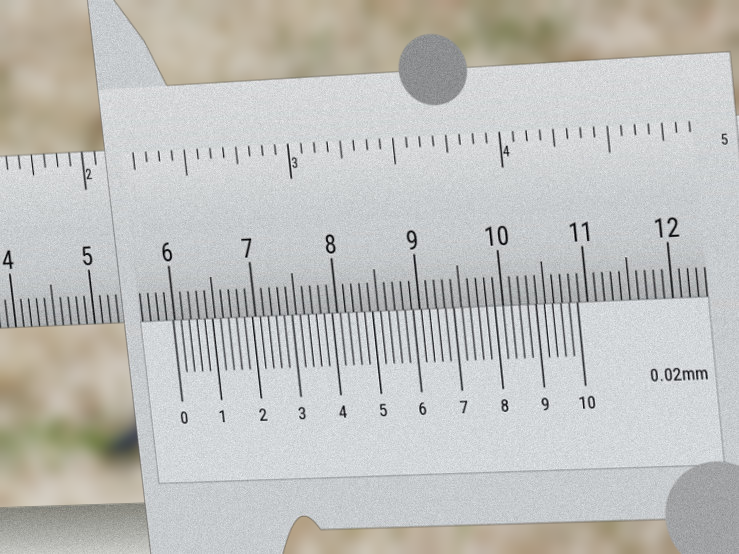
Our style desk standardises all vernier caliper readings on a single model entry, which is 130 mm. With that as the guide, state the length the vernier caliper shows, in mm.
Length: 59.8 mm
